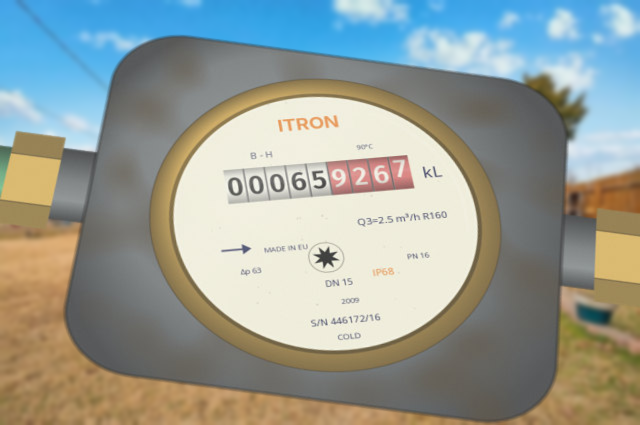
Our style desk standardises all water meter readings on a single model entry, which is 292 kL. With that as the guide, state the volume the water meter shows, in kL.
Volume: 65.9267 kL
